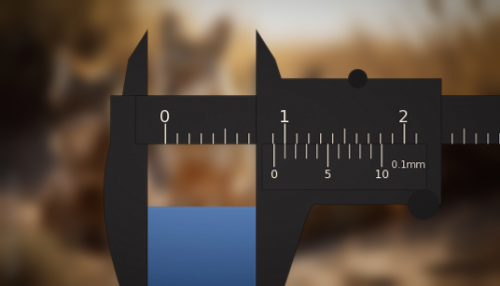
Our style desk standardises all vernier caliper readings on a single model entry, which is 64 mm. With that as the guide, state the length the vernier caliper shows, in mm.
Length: 9.1 mm
